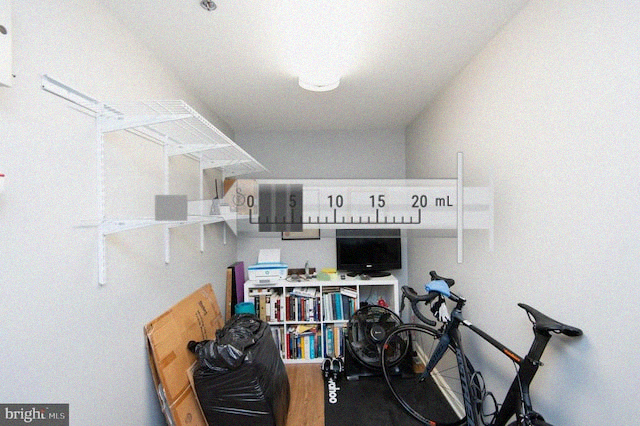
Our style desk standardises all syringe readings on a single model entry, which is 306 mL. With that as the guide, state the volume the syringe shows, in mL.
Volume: 1 mL
